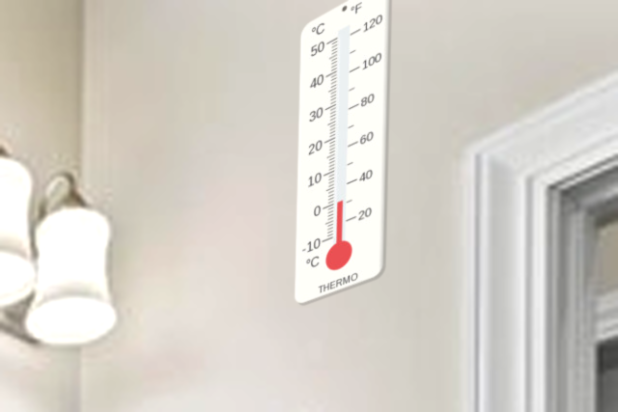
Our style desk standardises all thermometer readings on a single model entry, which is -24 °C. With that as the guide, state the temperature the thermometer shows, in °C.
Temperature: 0 °C
